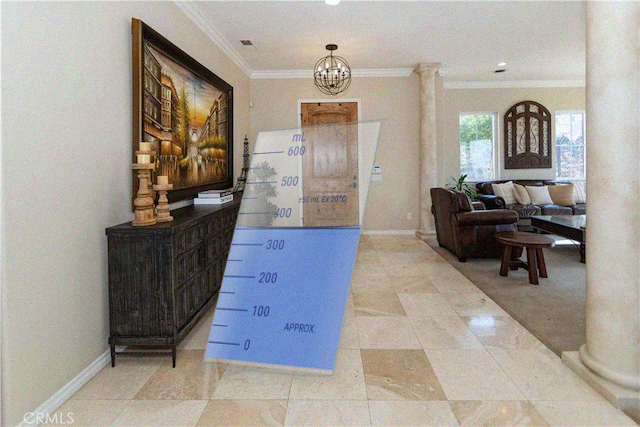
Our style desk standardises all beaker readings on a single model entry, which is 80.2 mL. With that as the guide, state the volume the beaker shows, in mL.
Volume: 350 mL
